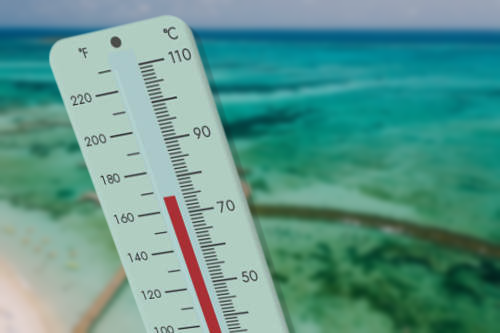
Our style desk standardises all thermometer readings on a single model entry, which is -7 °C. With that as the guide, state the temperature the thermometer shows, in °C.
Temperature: 75 °C
